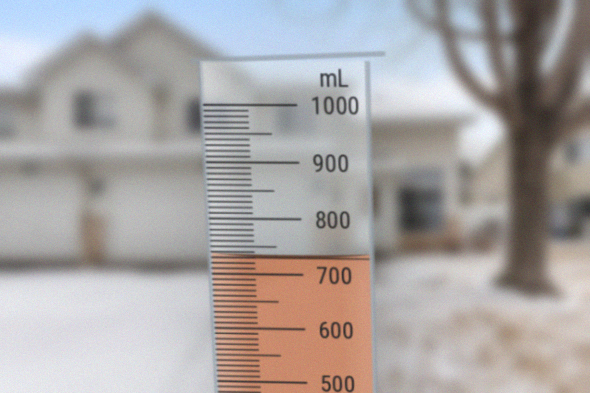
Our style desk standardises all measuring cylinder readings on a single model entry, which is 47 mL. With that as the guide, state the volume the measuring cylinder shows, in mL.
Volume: 730 mL
